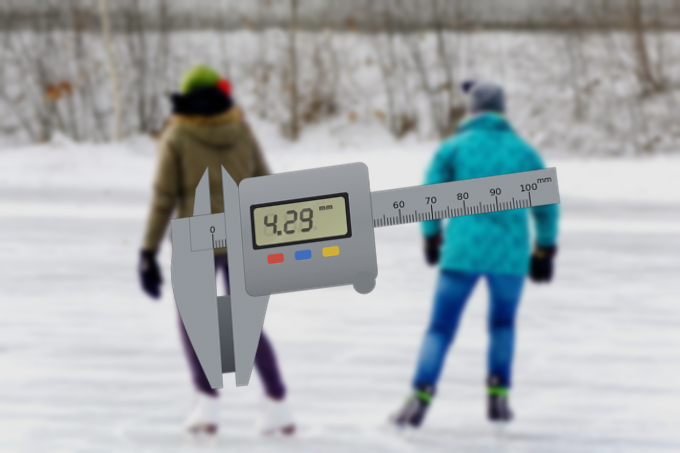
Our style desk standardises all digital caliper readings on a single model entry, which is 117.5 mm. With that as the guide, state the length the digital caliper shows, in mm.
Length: 4.29 mm
